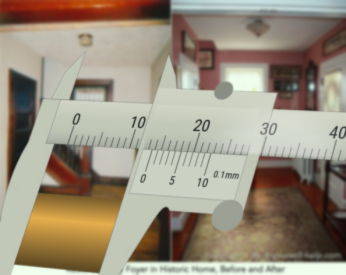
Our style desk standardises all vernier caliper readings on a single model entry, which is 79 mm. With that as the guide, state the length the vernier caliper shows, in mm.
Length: 13.6 mm
